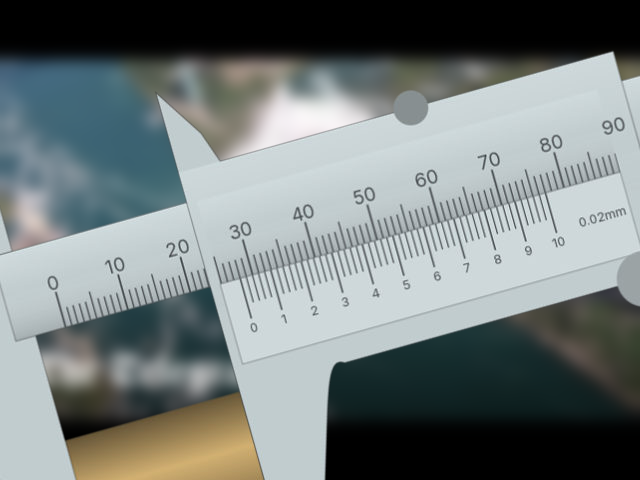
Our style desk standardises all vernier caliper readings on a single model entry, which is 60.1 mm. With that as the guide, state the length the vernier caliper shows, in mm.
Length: 28.0 mm
